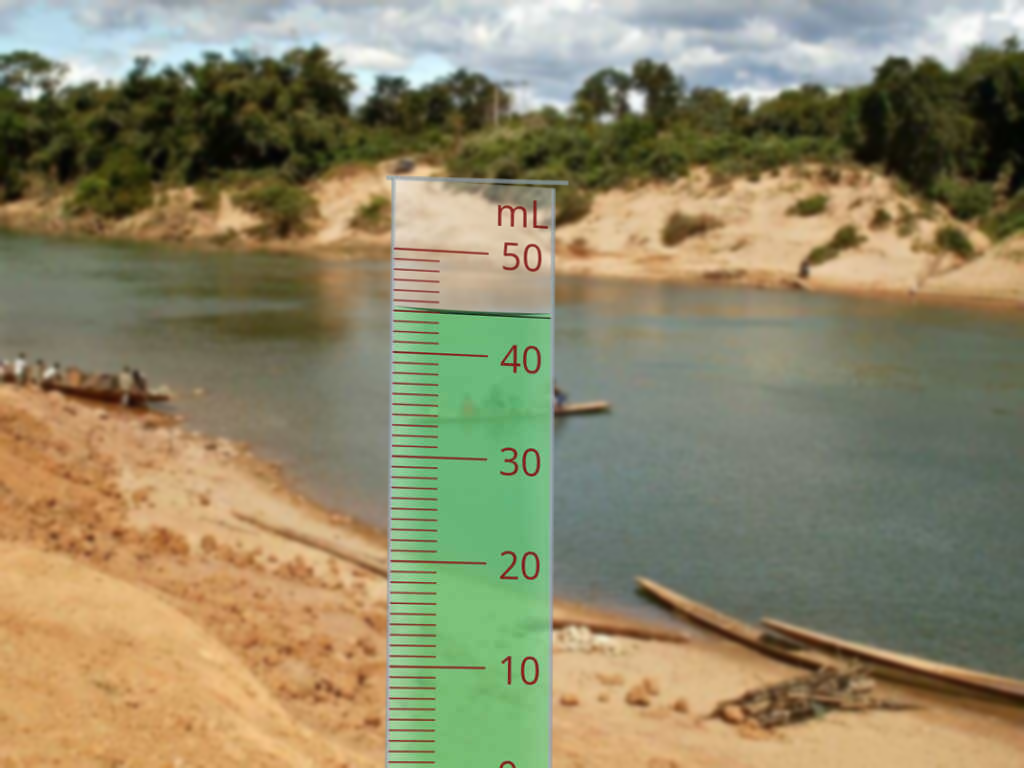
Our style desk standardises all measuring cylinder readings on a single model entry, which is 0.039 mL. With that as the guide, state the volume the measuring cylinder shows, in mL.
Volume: 44 mL
